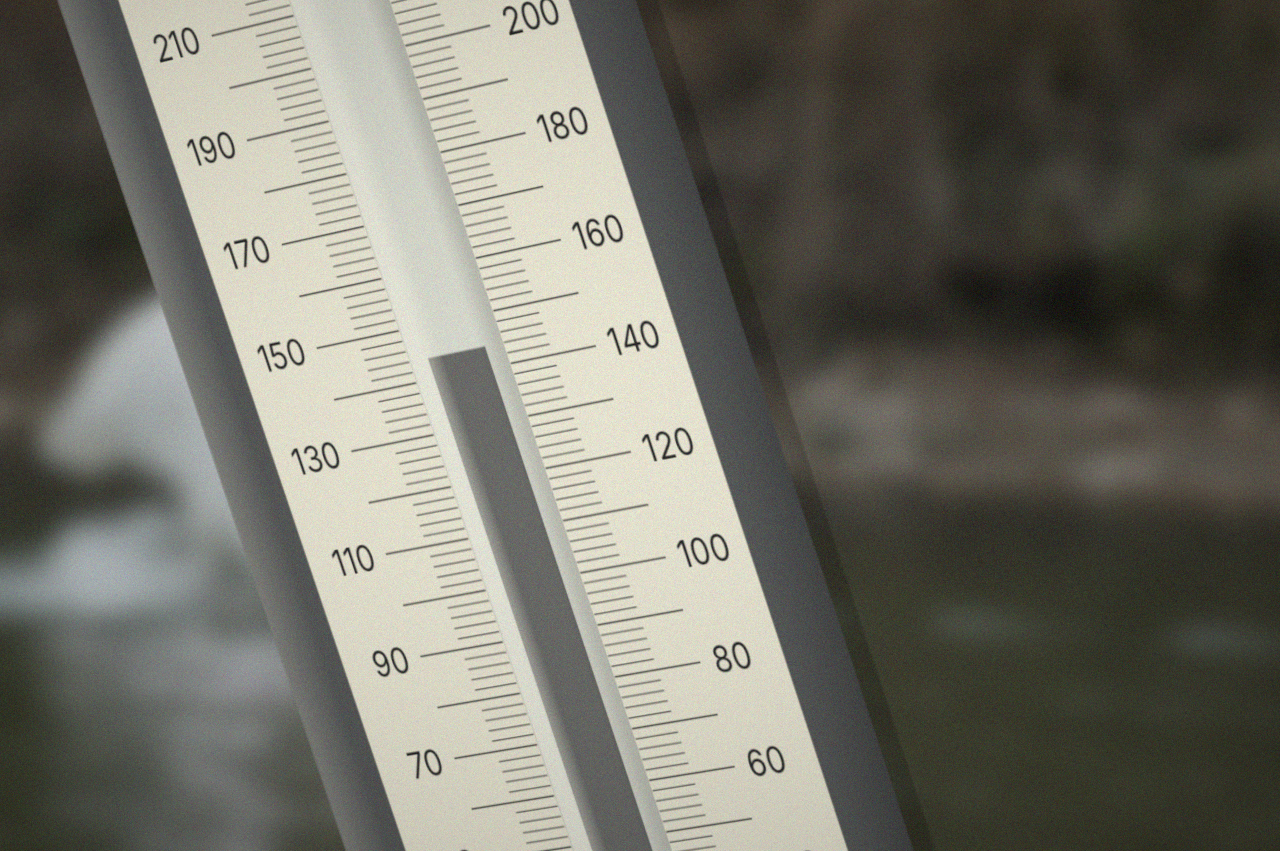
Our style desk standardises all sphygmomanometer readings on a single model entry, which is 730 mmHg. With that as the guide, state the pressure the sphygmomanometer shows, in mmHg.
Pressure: 144 mmHg
